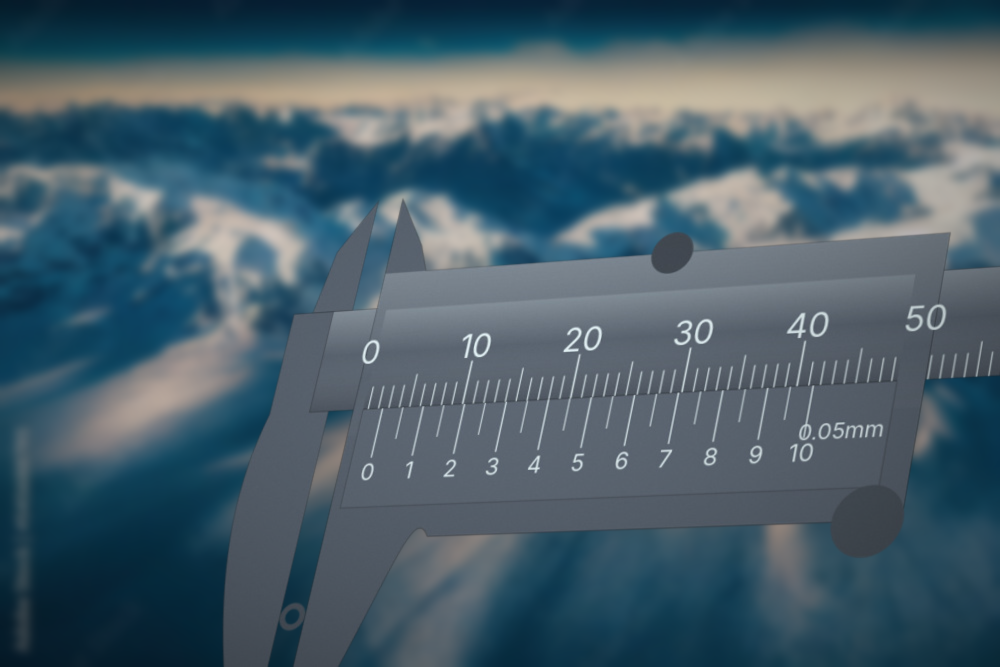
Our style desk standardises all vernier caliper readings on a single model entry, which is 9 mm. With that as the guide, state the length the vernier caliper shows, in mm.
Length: 2.4 mm
